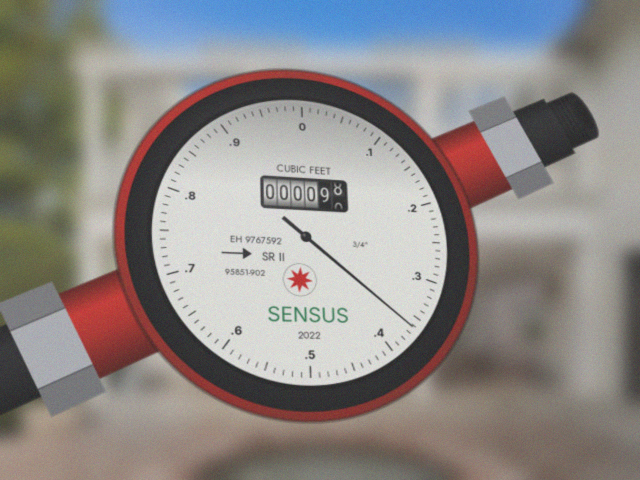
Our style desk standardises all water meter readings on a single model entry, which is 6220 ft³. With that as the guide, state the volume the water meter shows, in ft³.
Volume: 98.36 ft³
